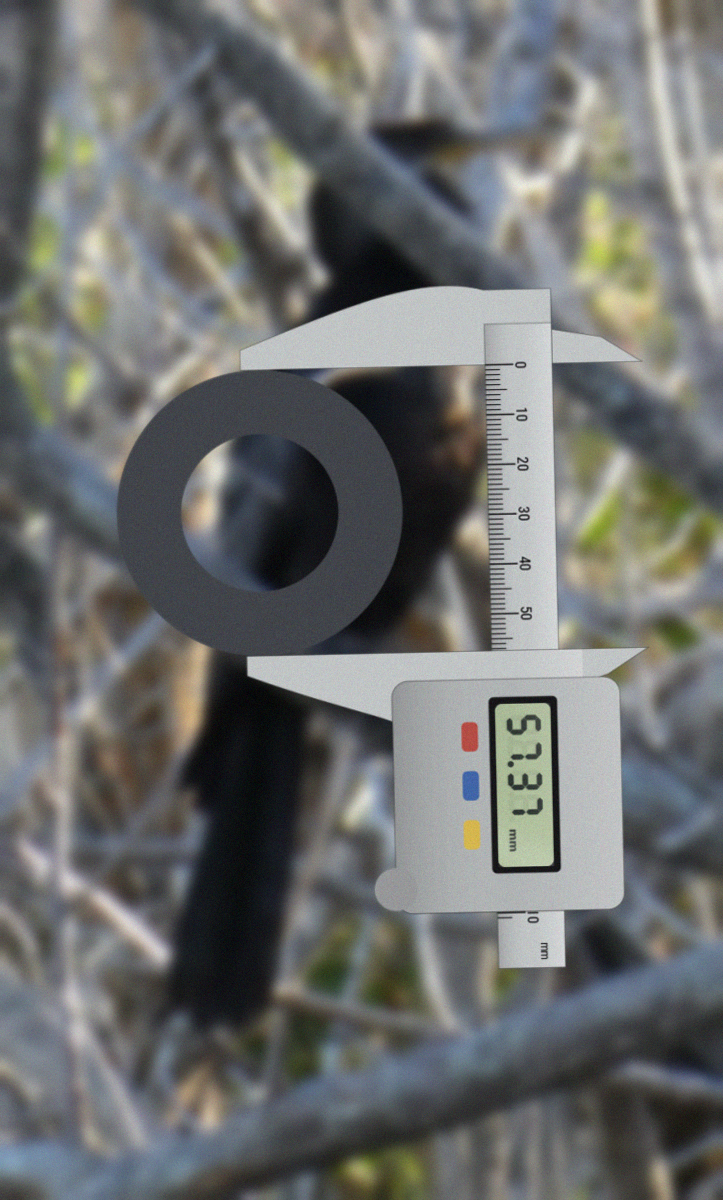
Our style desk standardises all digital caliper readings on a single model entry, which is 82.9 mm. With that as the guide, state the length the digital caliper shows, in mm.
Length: 57.37 mm
